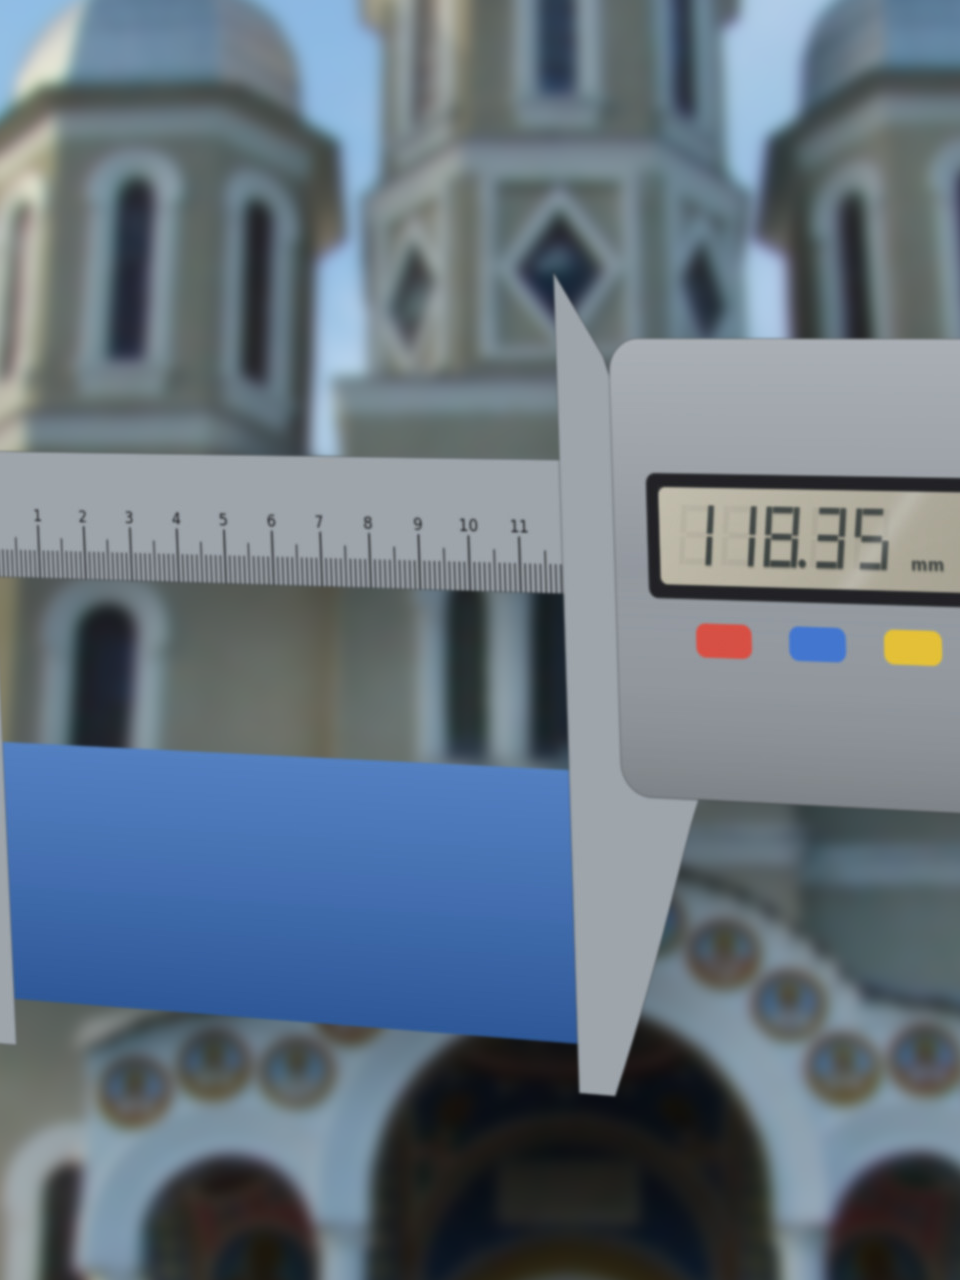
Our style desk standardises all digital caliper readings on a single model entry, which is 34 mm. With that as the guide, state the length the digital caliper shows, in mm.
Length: 118.35 mm
